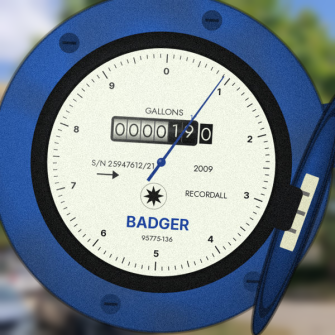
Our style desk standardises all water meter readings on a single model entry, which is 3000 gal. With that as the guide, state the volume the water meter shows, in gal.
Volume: 190.9 gal
